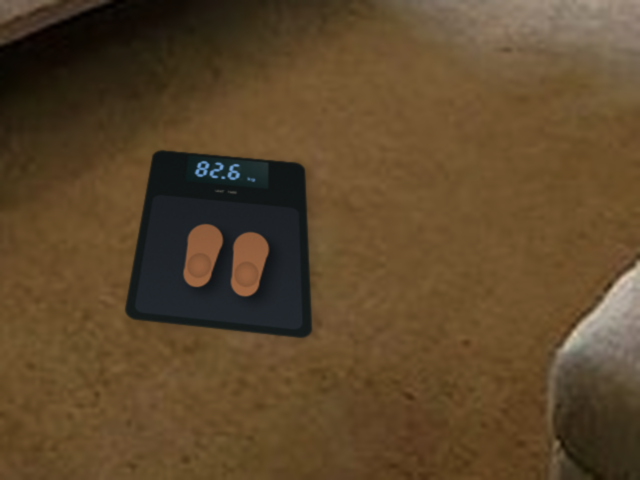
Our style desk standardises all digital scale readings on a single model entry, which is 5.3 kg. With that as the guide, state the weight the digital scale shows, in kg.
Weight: 82.6 kg
